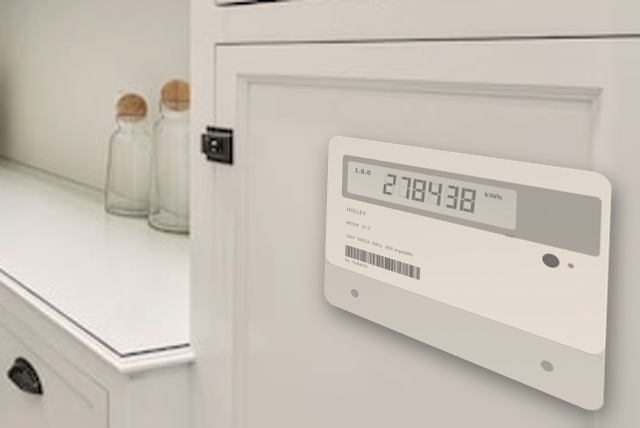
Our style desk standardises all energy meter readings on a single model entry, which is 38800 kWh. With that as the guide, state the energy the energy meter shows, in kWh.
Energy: 278438 kWh
